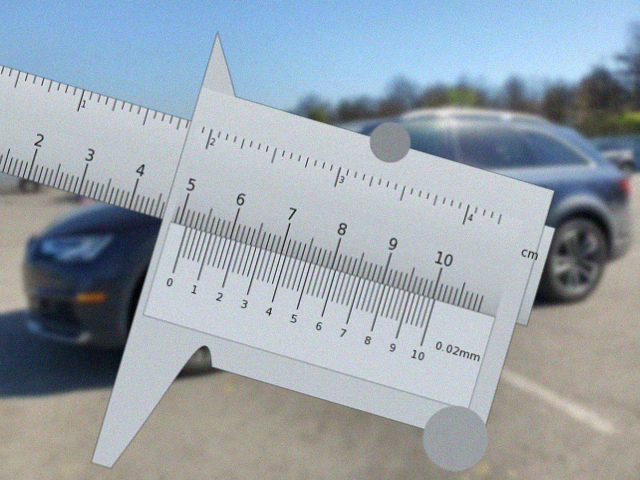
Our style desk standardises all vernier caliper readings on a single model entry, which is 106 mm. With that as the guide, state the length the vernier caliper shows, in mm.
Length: 51.4 mm
